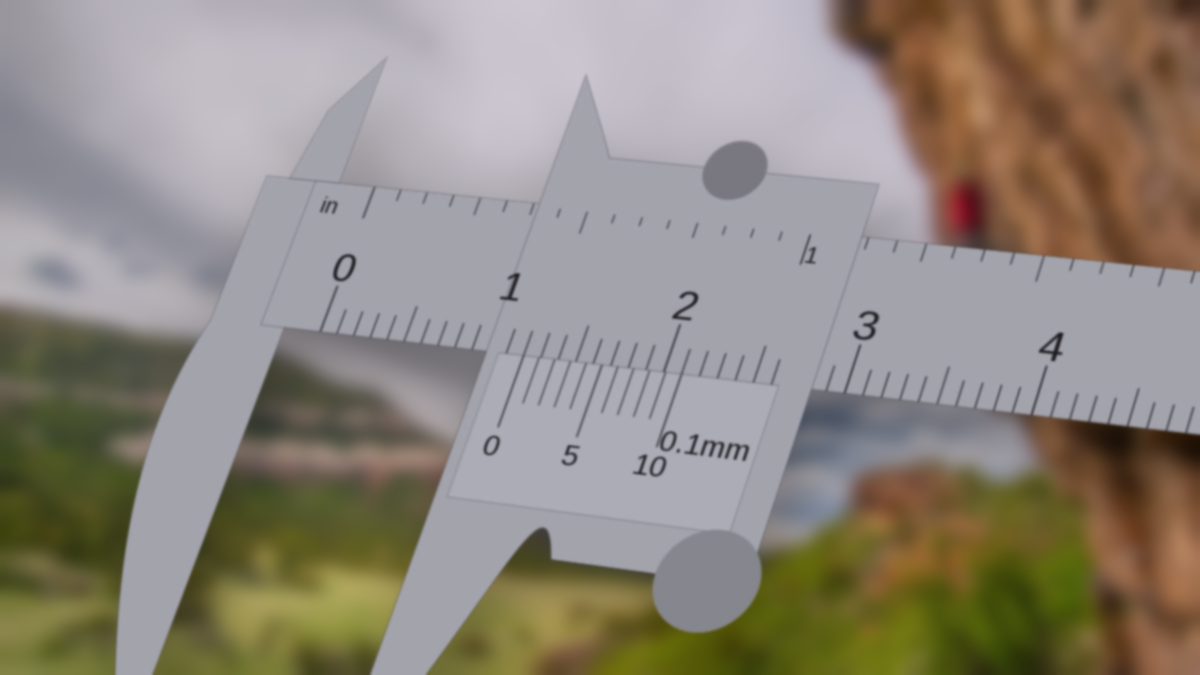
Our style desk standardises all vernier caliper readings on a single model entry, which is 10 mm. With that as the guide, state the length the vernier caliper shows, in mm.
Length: 12.0 mm
